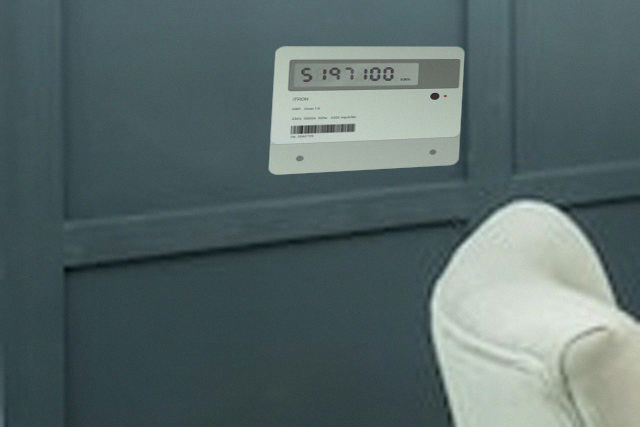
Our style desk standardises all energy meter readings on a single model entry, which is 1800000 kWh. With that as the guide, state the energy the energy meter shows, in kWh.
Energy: 5197100 kWh
